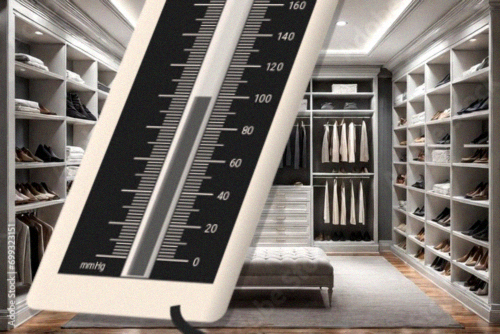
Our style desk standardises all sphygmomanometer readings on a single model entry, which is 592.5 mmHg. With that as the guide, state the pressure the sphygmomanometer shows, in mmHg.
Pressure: 100 mmHg
